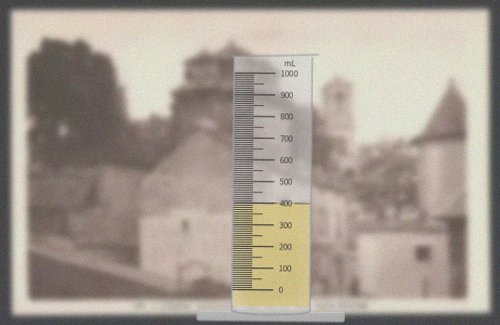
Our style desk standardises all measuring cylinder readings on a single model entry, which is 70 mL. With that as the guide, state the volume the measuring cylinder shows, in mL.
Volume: 400 mL
